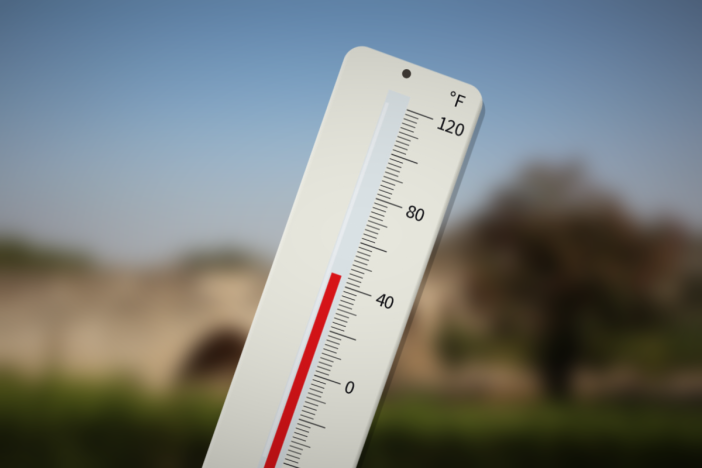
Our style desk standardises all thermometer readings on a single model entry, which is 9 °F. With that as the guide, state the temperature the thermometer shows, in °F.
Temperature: 44 °F
